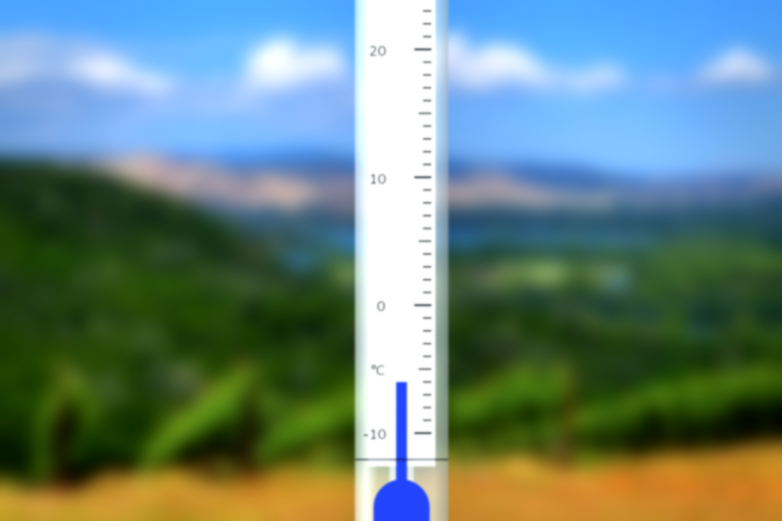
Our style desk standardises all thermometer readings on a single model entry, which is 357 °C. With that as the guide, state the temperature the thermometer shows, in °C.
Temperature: -6 °C
